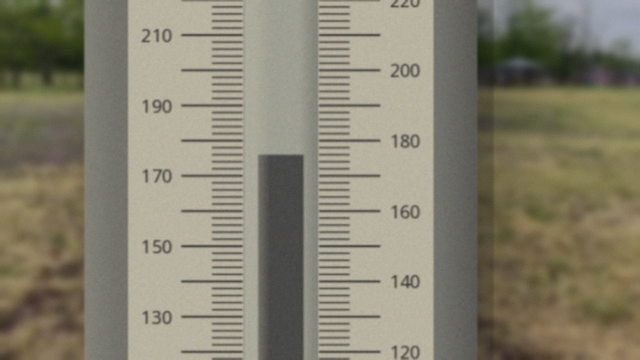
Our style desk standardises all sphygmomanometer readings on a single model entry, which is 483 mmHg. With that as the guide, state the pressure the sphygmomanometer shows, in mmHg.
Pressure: 176 mmHg
